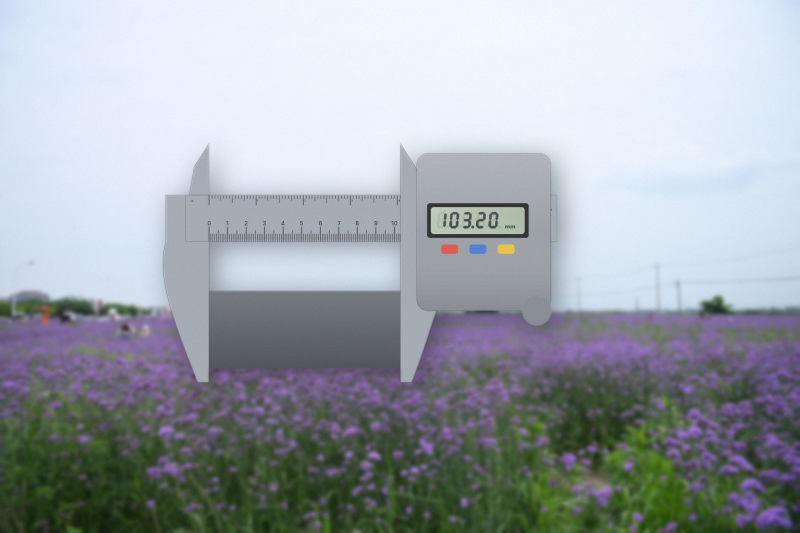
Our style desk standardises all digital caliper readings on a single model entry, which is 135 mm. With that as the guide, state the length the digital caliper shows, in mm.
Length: 103.20 mm
